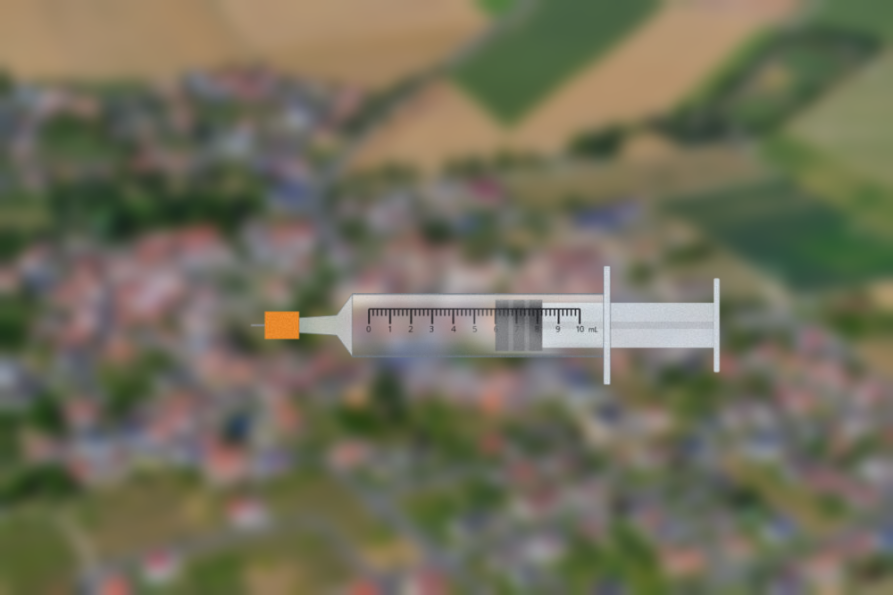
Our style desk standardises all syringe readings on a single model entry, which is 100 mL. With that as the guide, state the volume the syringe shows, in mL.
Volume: 6 mL
